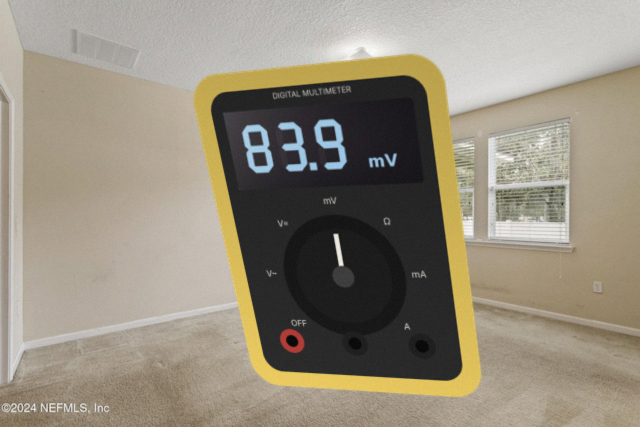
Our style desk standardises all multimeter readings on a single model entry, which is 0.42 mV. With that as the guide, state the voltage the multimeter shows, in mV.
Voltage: 83.9 mV
